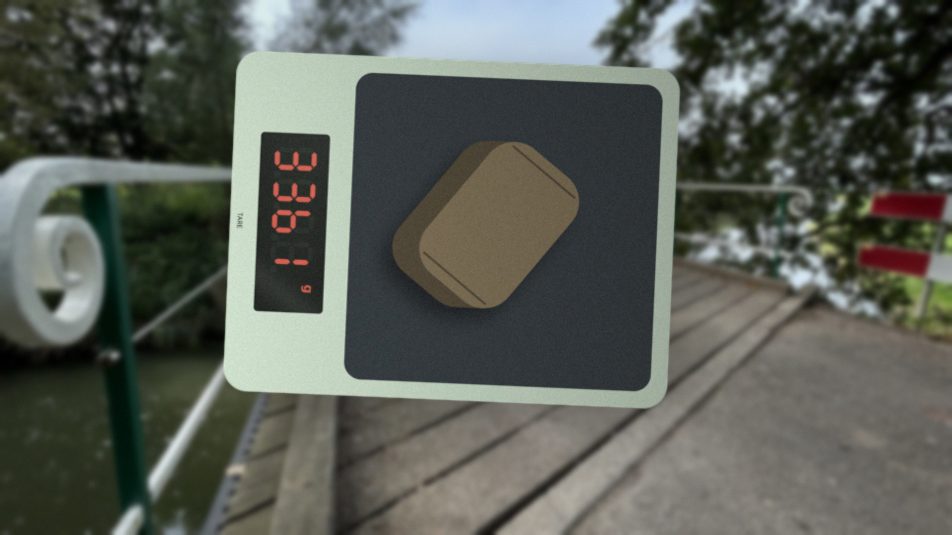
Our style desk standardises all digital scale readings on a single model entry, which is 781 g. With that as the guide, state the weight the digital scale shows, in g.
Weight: 3361 g
